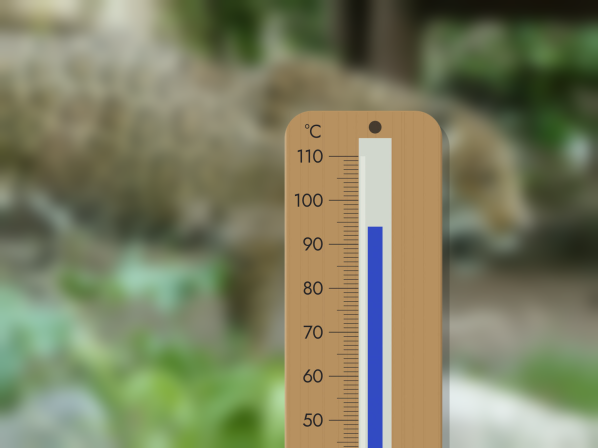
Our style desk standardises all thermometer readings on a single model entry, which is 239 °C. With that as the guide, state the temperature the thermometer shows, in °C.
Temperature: 94 °C
